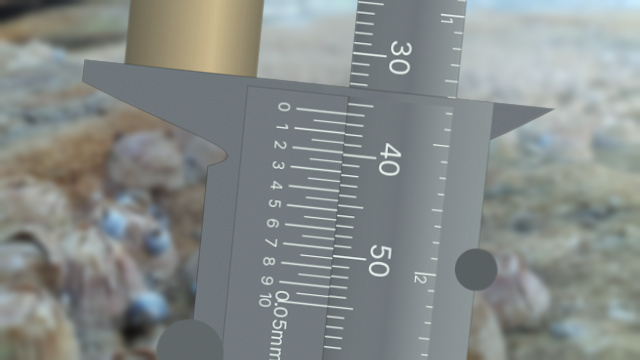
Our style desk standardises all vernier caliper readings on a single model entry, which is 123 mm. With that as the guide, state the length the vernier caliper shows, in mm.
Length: 36.0 mm
